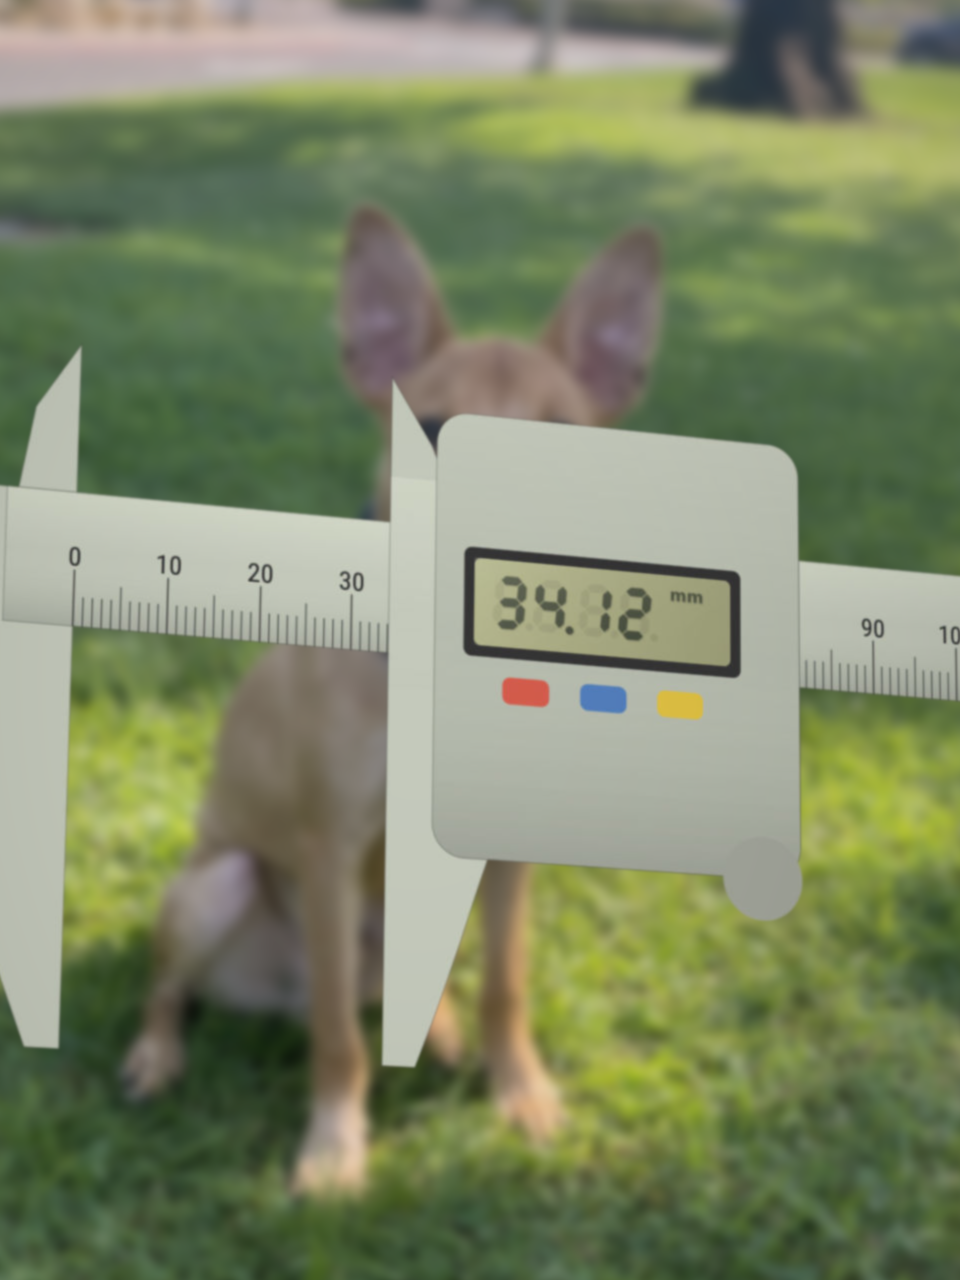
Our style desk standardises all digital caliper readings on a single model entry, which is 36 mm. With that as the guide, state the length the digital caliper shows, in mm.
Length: 34.12 mm
